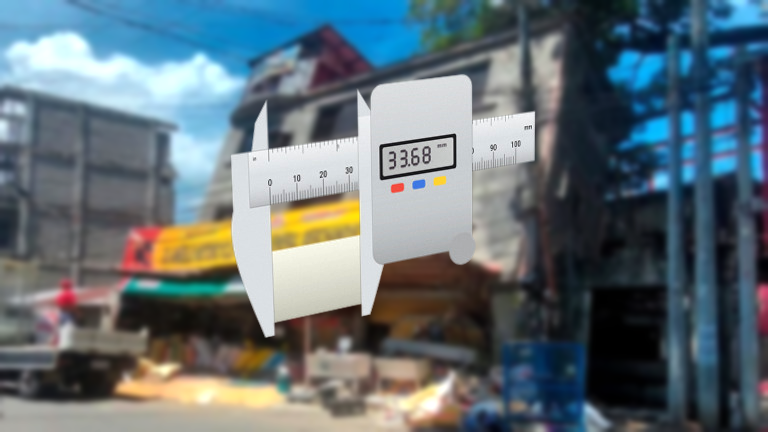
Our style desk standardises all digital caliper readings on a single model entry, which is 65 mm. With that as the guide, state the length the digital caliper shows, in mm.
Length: 33.68 mm
